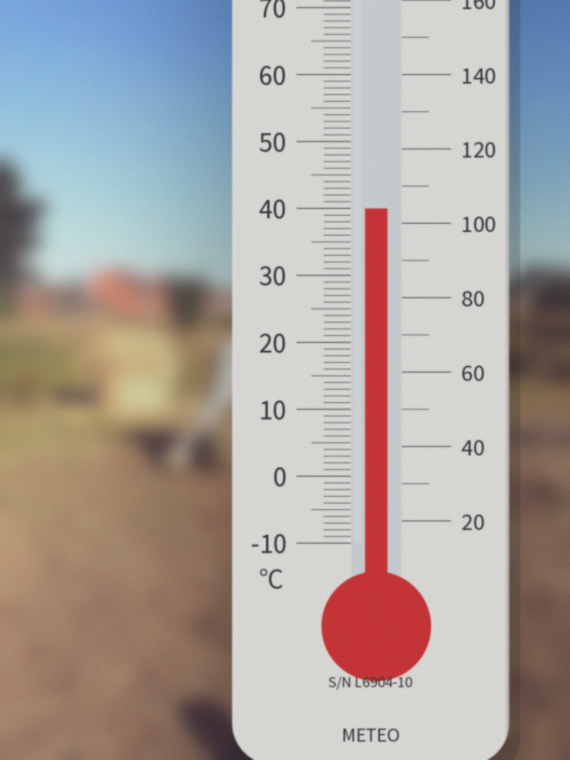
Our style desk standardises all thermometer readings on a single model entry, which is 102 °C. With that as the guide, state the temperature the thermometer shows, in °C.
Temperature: 40 °C
